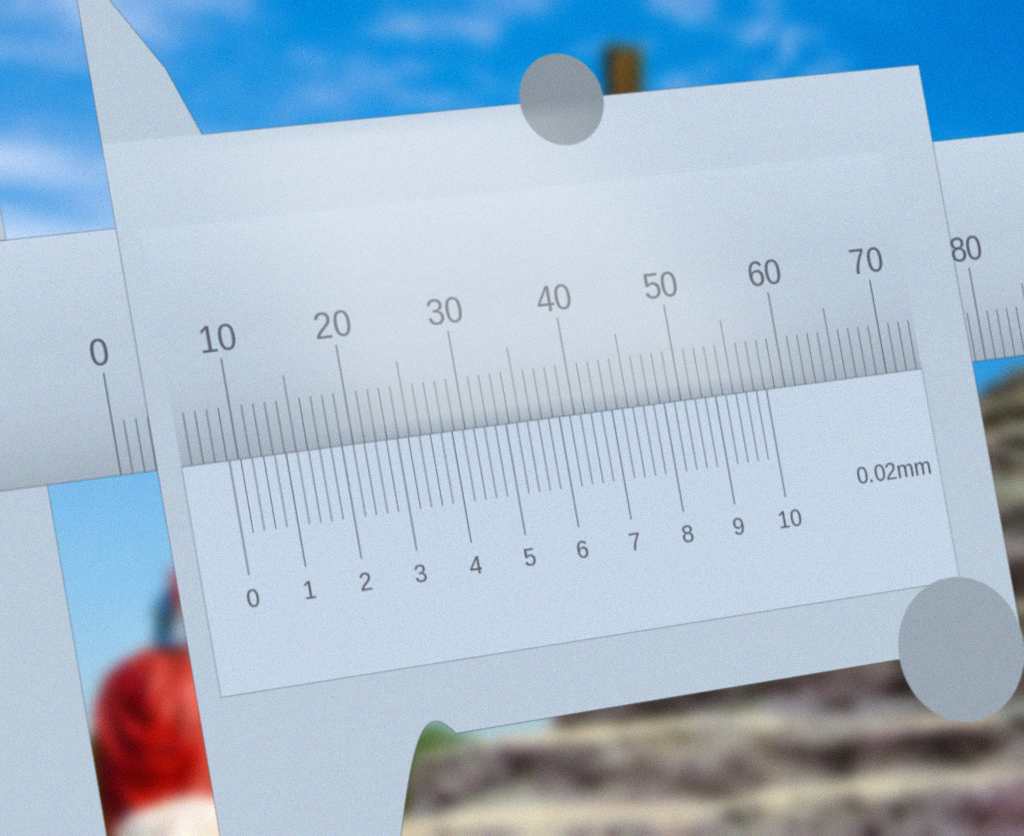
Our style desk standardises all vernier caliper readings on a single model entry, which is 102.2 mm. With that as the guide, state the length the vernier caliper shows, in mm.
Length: 9.2 mm
